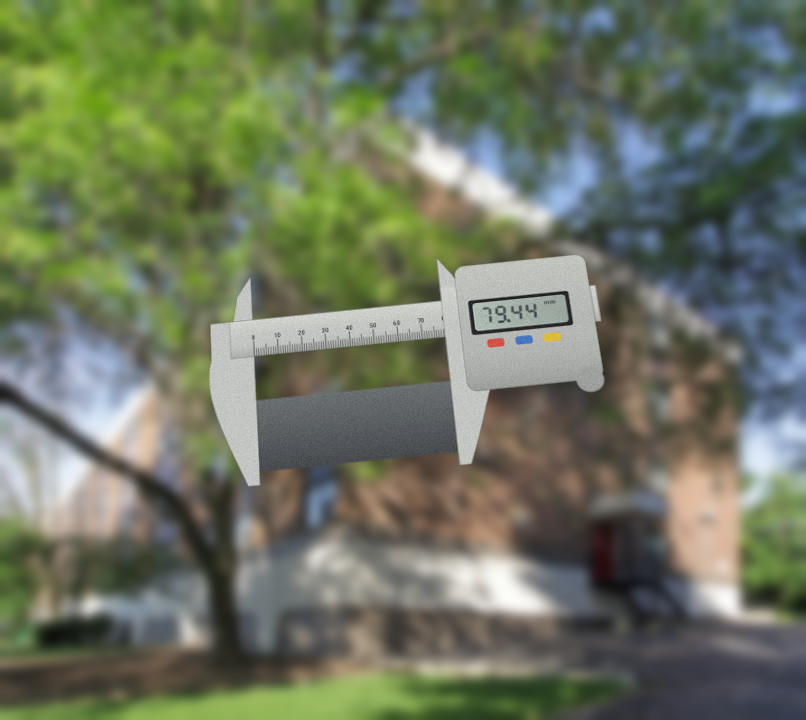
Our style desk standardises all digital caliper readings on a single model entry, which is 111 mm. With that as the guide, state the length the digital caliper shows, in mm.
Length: 79.44 mm
